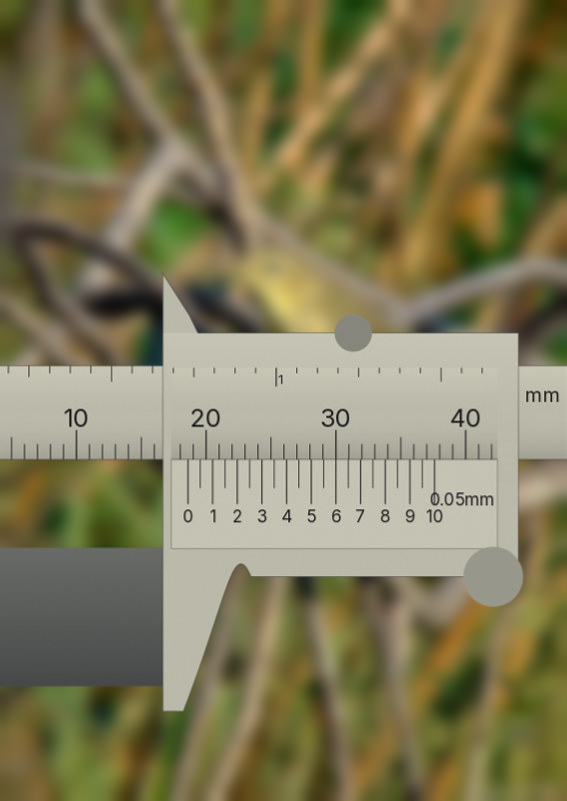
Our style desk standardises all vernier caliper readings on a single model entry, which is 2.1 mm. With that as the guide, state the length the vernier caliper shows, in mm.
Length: 18.6 mm
